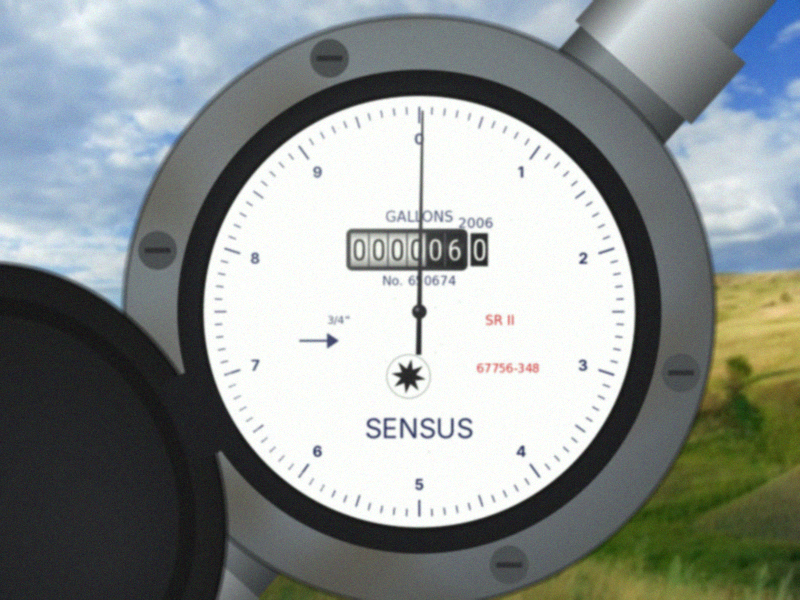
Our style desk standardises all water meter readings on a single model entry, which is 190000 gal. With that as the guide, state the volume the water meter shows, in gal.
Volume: 60.0 gal
